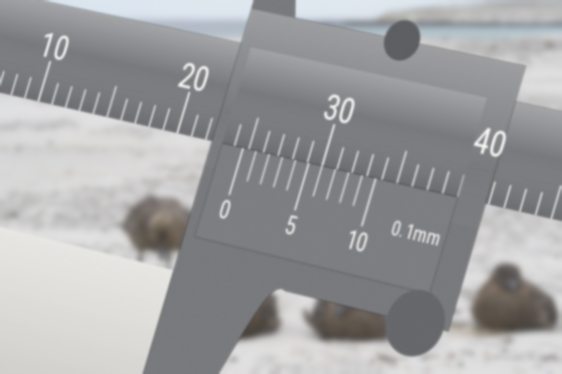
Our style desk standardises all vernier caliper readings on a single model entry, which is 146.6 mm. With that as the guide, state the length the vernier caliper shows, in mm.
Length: 24.6 mm
